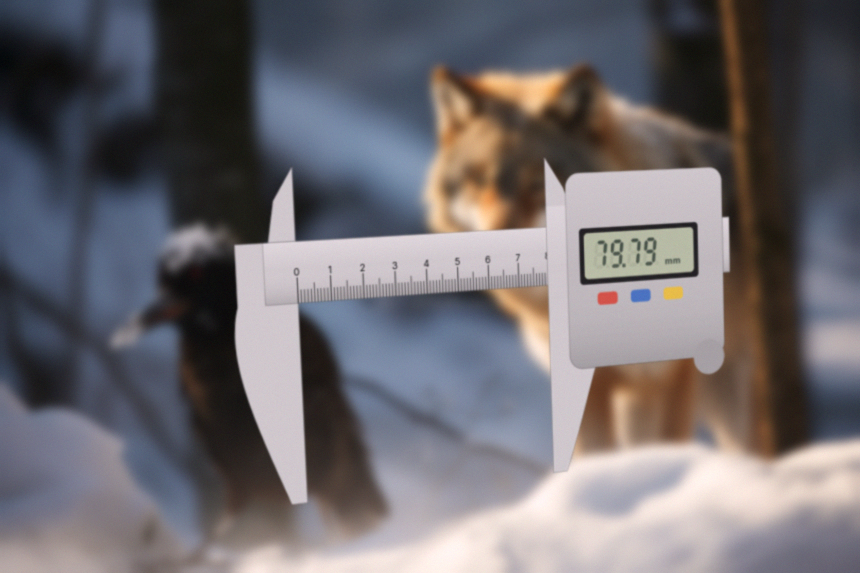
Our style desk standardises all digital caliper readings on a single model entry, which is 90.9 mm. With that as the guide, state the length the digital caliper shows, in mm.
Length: 79.79 mm
